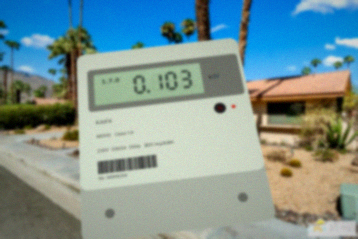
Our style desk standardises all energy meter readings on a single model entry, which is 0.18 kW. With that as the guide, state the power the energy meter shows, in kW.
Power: 0.103 kW
